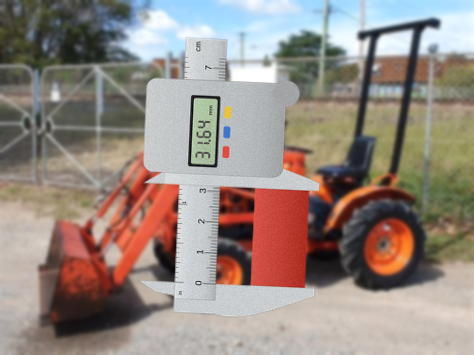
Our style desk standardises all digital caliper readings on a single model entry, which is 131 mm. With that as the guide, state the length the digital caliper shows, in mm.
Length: 31.64 mm
